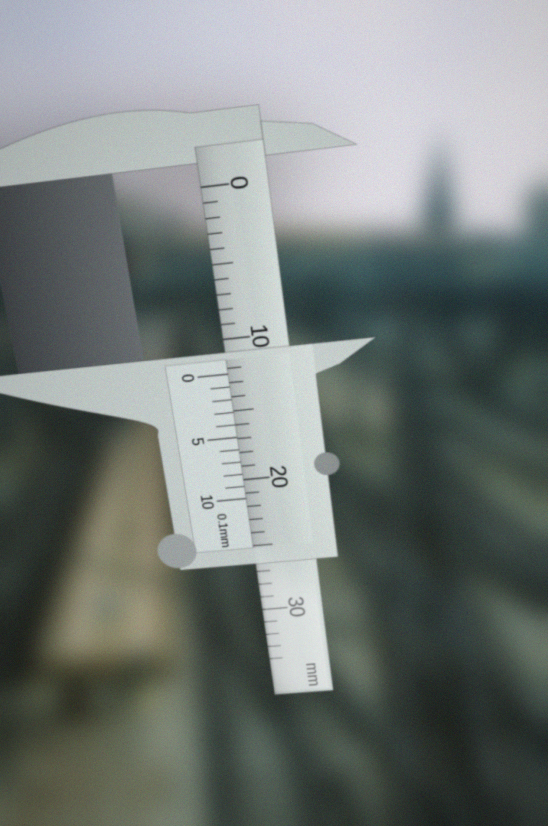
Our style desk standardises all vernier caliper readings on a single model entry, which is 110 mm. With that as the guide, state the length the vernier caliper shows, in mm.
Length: 12.4 mm
